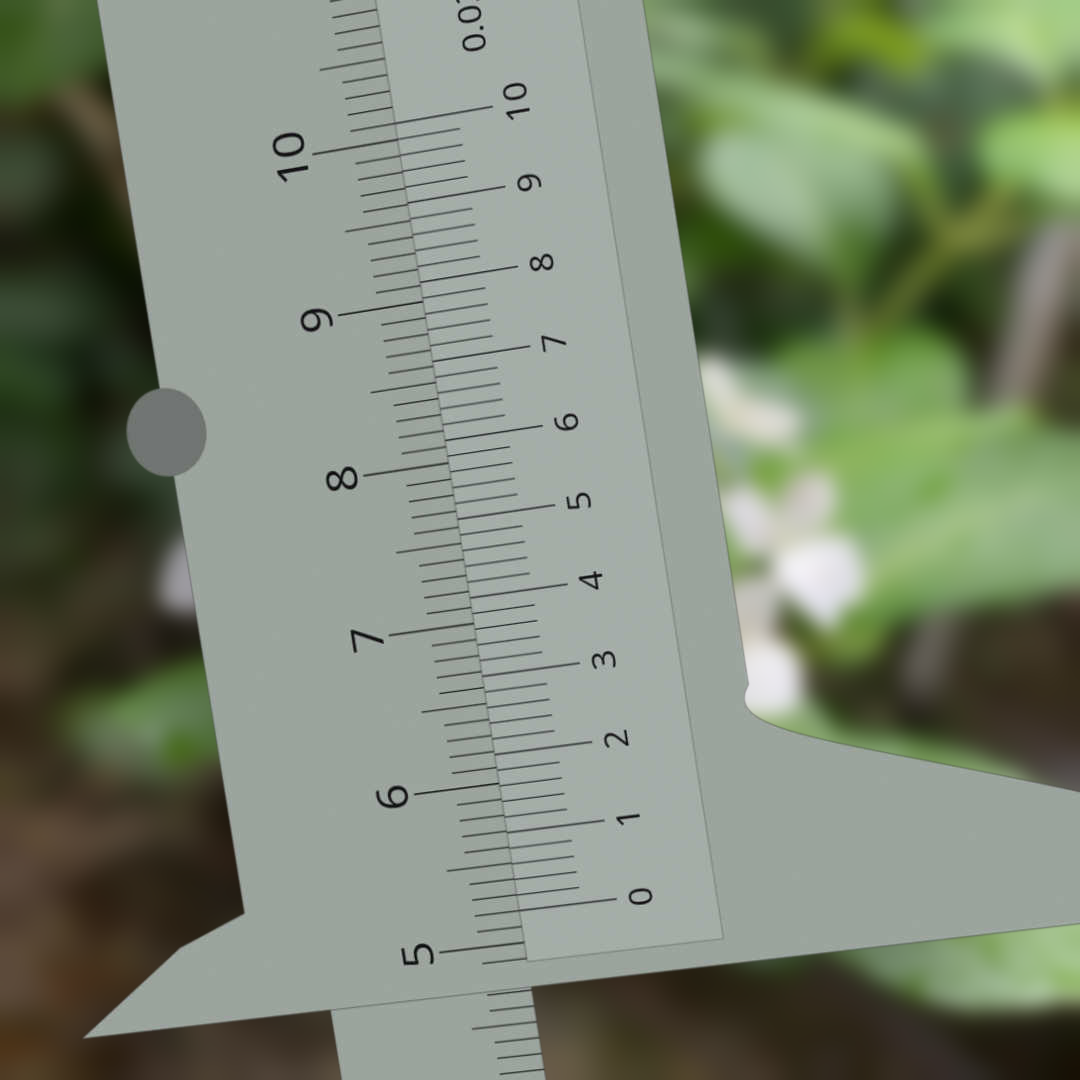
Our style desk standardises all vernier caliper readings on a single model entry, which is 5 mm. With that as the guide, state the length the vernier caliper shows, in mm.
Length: 52.0 mm
